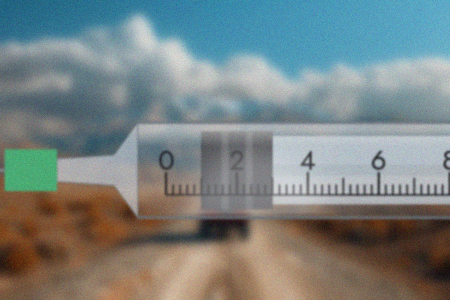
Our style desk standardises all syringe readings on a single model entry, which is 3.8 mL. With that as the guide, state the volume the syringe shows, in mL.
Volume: 1 mL
